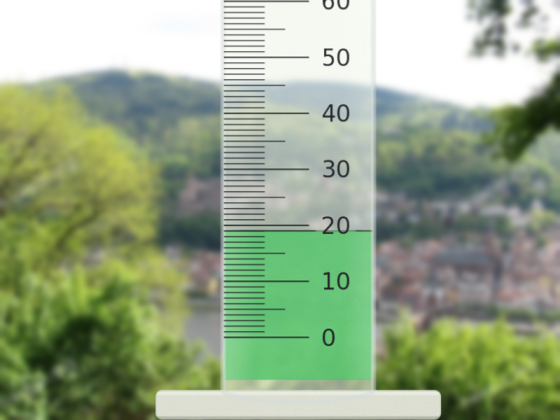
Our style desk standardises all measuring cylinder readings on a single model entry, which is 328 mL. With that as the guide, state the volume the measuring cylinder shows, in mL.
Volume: 19 mL
